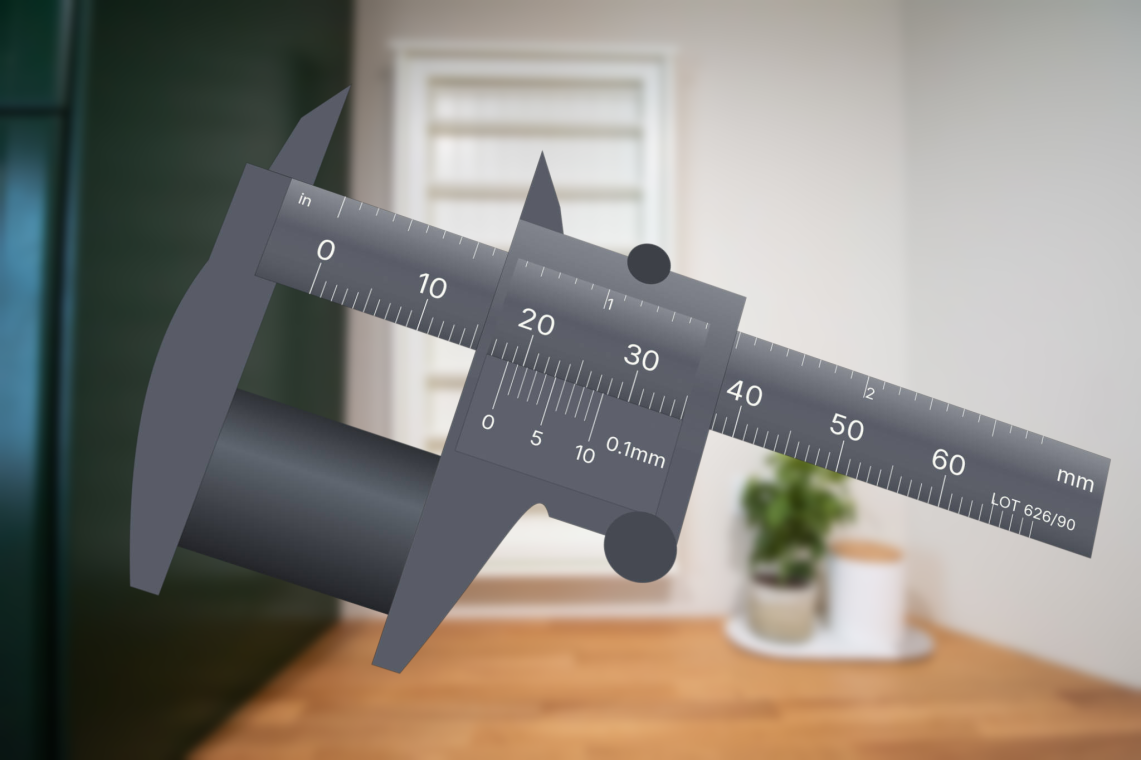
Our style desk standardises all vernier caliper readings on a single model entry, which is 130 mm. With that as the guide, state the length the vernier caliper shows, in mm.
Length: 18.6 mm
